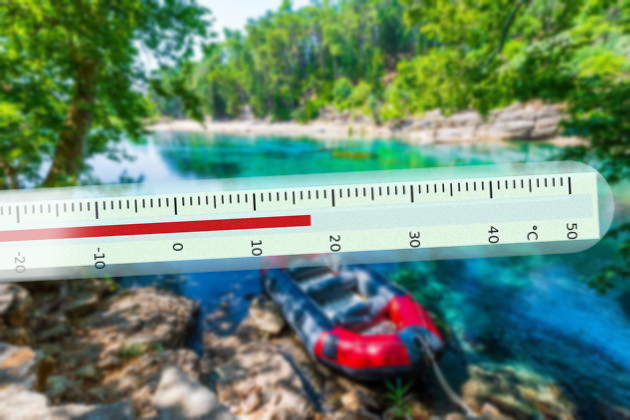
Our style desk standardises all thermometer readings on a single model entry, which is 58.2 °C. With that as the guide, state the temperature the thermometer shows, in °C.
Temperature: 17 °C
